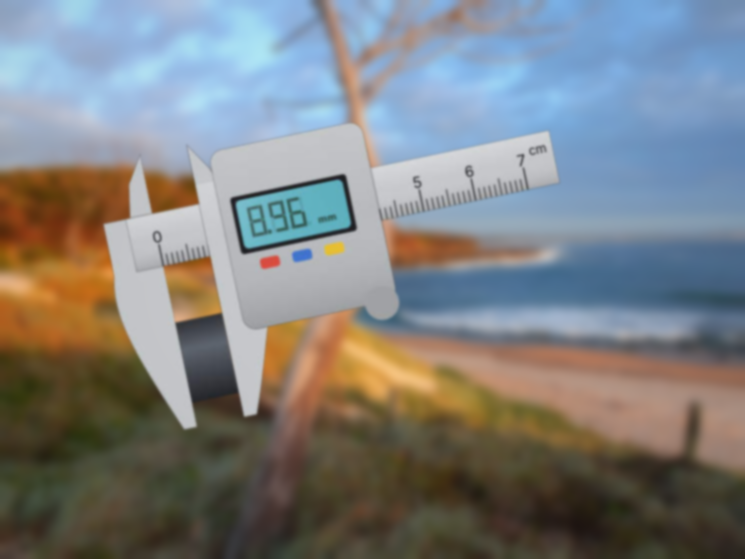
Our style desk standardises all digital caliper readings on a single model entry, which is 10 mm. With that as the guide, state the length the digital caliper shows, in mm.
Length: 8.96 mm
